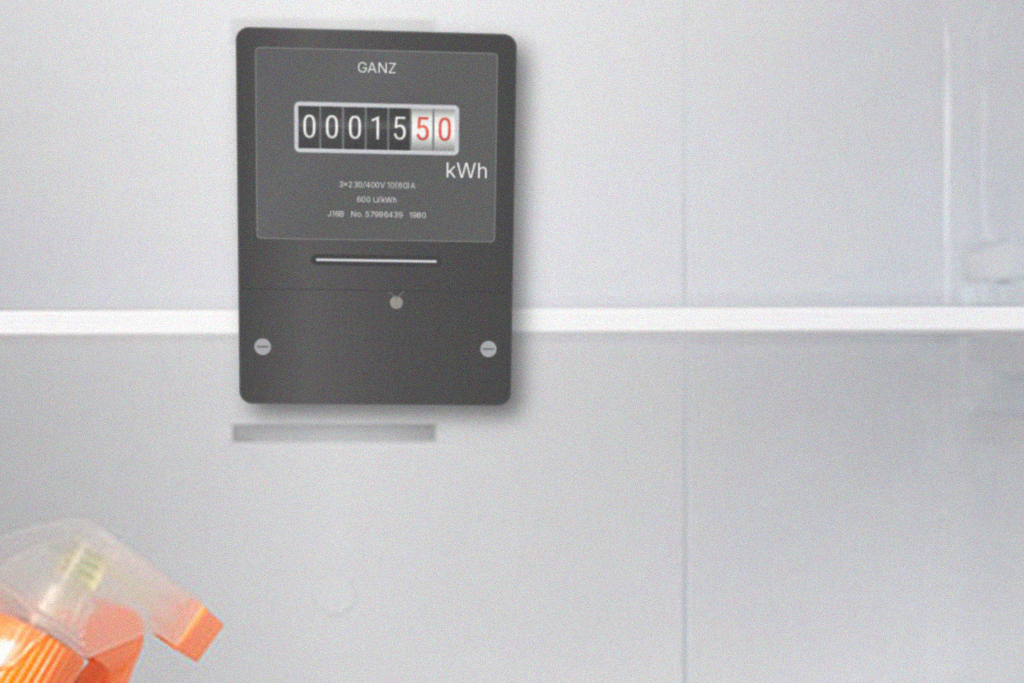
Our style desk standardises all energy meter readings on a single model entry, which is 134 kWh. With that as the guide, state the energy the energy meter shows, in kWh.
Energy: 15.50 kWh
